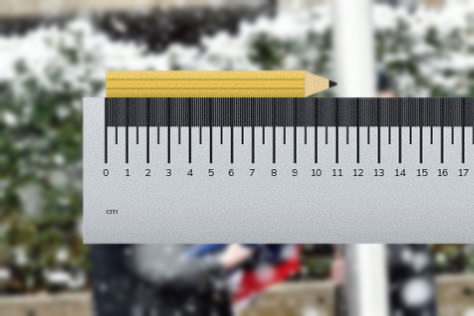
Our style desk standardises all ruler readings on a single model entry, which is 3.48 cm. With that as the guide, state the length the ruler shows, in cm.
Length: 11 cm
